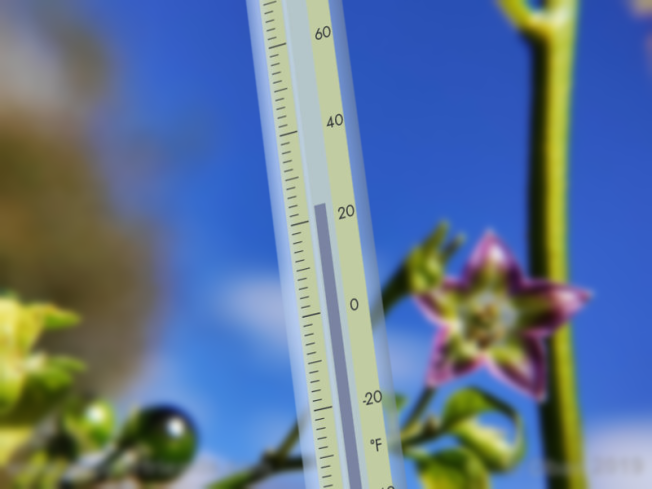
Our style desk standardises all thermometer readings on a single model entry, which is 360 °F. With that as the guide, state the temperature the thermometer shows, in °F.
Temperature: 23 °F
